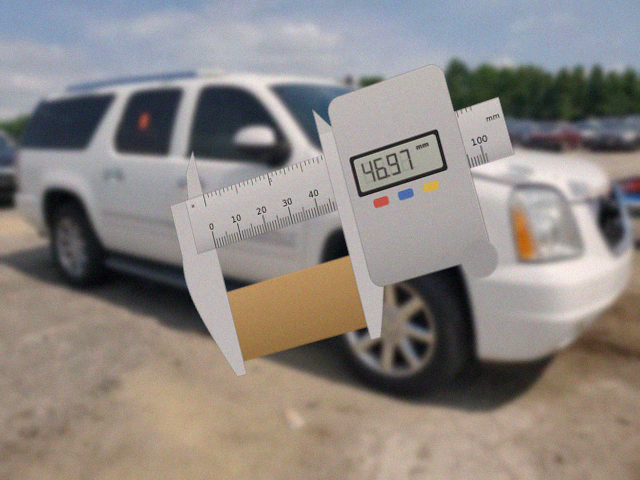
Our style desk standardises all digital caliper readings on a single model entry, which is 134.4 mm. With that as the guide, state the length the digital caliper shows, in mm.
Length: 46.97 mm
